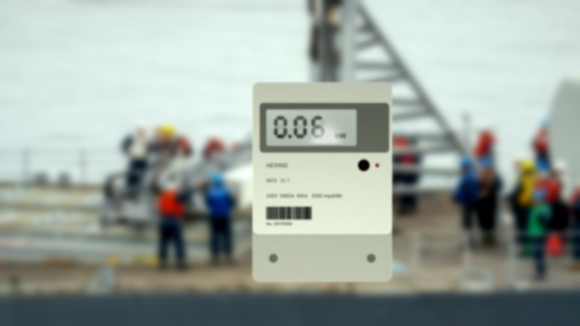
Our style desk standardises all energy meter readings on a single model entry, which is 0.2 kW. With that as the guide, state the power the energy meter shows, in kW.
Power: 0.06 kW
